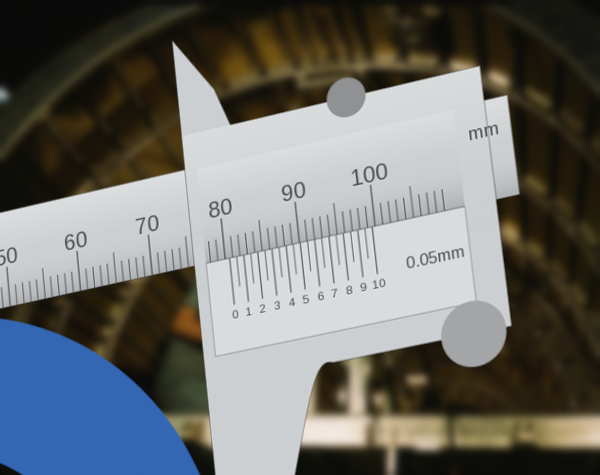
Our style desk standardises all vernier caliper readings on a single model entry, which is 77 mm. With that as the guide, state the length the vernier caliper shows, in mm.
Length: 80.6 mm
